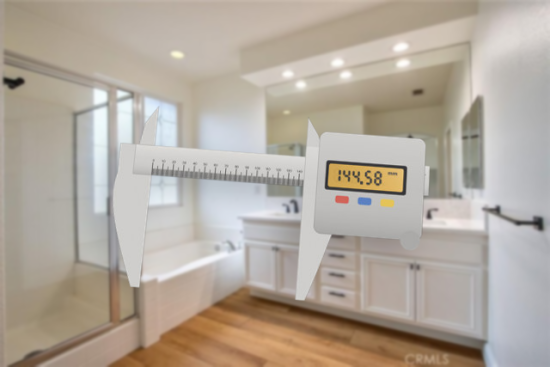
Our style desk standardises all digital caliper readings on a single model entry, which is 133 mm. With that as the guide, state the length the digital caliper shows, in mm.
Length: 144.58 mm
